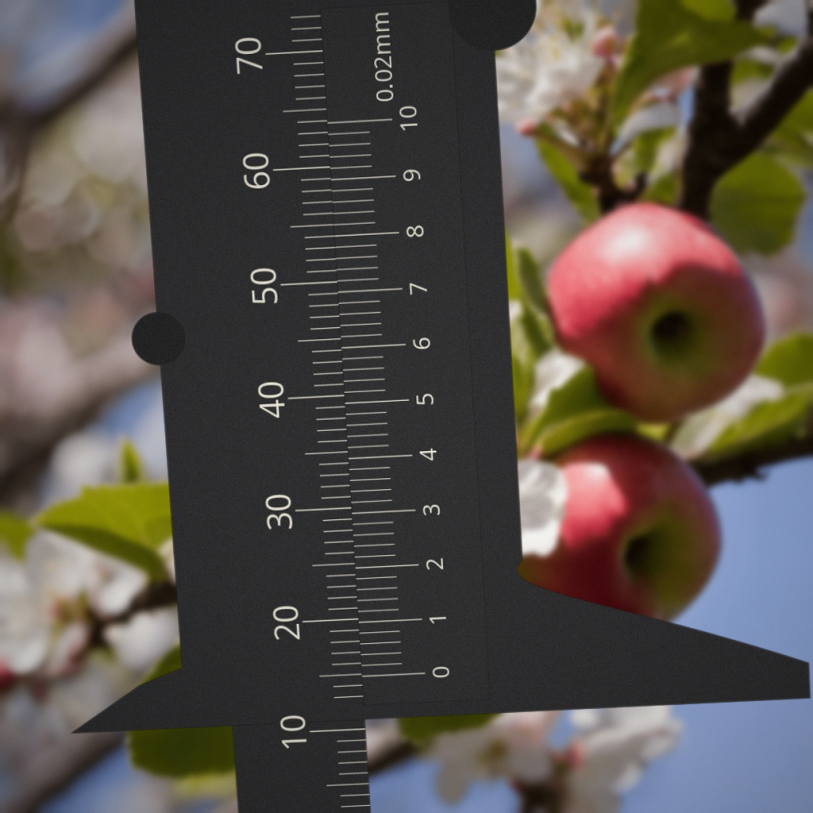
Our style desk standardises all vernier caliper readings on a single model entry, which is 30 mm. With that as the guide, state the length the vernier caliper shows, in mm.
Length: 14.8 mm
